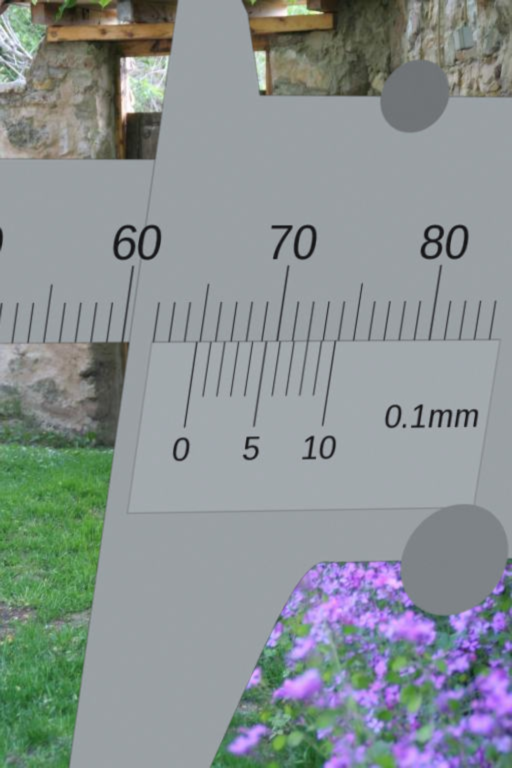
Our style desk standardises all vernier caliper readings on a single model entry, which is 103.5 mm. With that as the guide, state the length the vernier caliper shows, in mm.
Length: 64.8 mm
